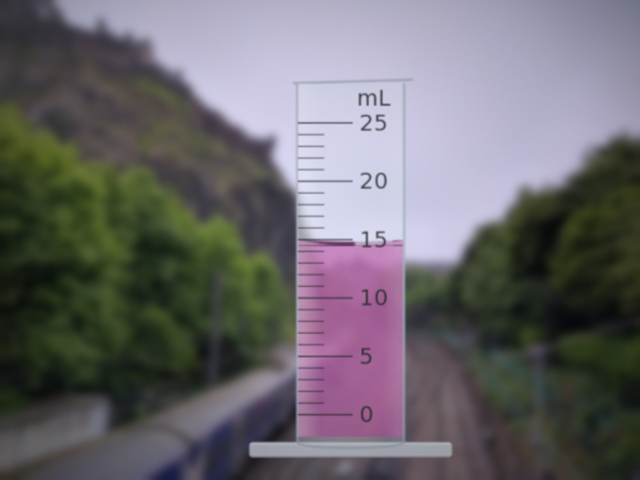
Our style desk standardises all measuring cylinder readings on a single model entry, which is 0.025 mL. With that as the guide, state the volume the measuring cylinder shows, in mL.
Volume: 14.5 mL
